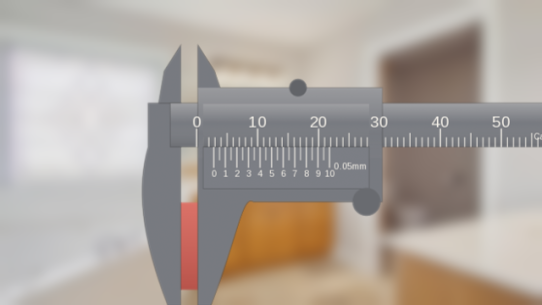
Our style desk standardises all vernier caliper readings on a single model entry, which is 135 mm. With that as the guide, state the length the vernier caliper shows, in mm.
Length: 2.8 mm
